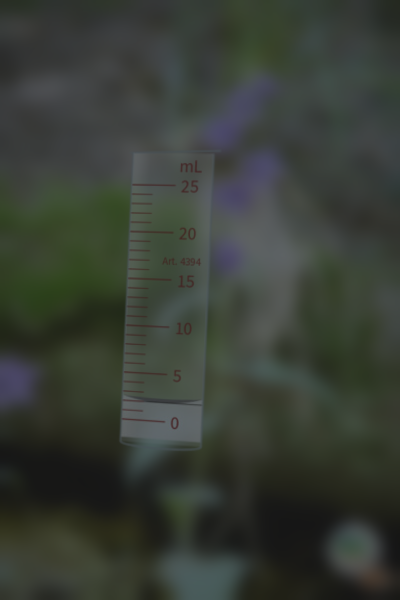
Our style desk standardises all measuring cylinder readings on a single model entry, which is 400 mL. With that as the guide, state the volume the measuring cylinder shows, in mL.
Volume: 2 mL
